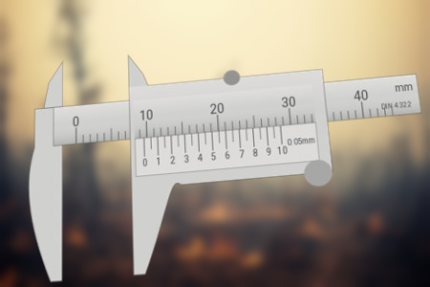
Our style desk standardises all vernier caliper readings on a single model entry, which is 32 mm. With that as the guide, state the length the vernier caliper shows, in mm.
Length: 9.6 mm
